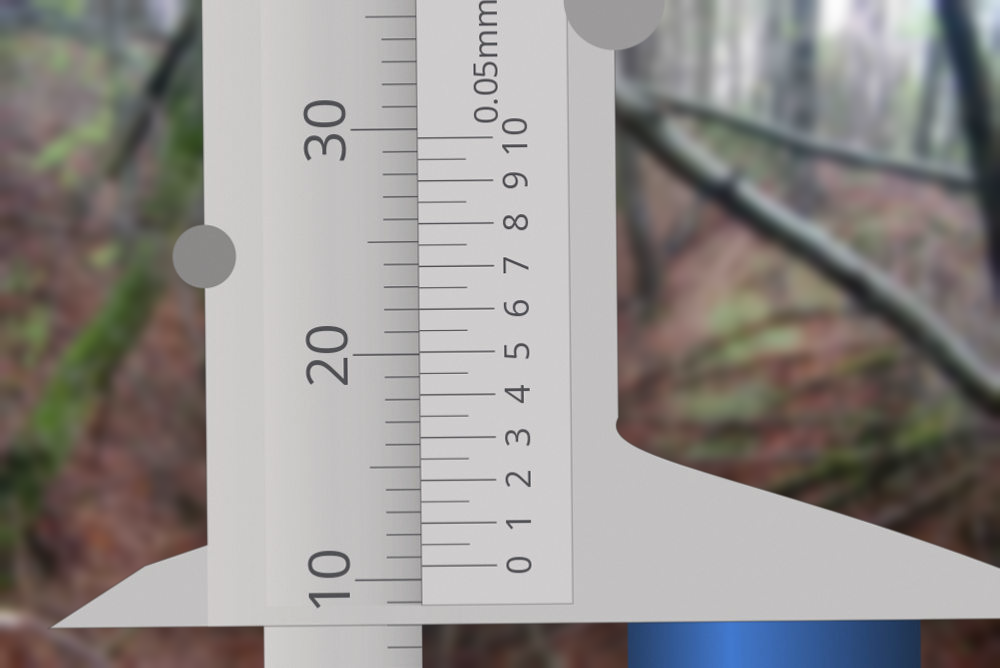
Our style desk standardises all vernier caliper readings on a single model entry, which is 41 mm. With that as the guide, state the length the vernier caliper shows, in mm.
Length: 10.60 mm
